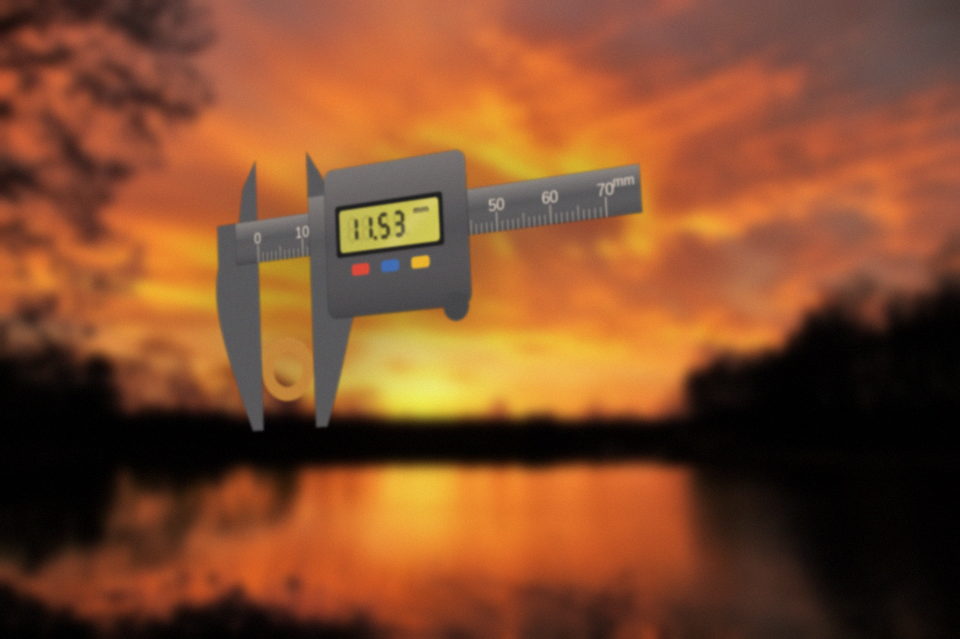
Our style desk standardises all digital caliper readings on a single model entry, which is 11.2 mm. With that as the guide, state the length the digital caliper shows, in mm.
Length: 11.53 mm
